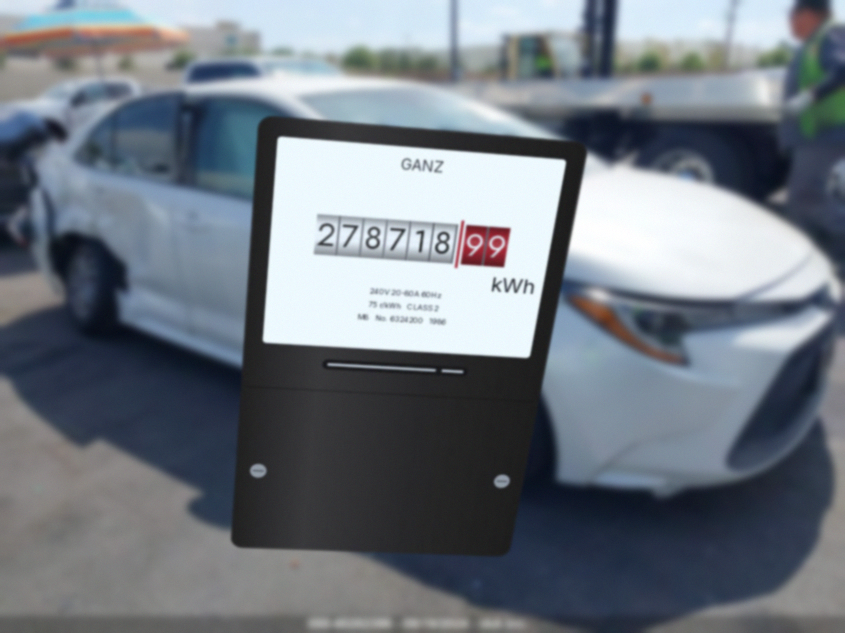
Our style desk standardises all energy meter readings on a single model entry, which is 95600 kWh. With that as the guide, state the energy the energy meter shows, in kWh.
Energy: 278718.99 kWh
